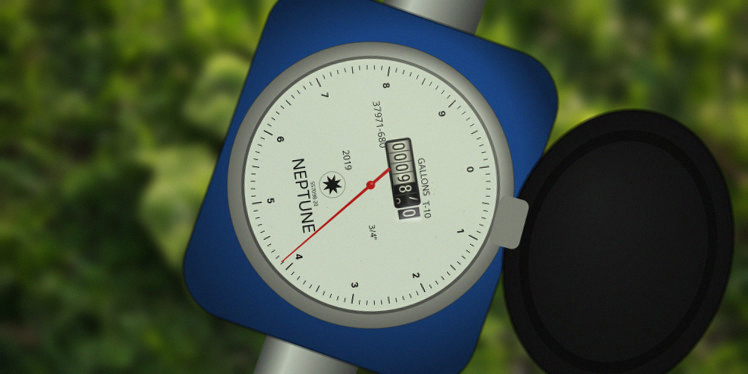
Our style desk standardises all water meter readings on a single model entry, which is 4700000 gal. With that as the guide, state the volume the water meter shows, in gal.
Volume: 9874.1 gal
